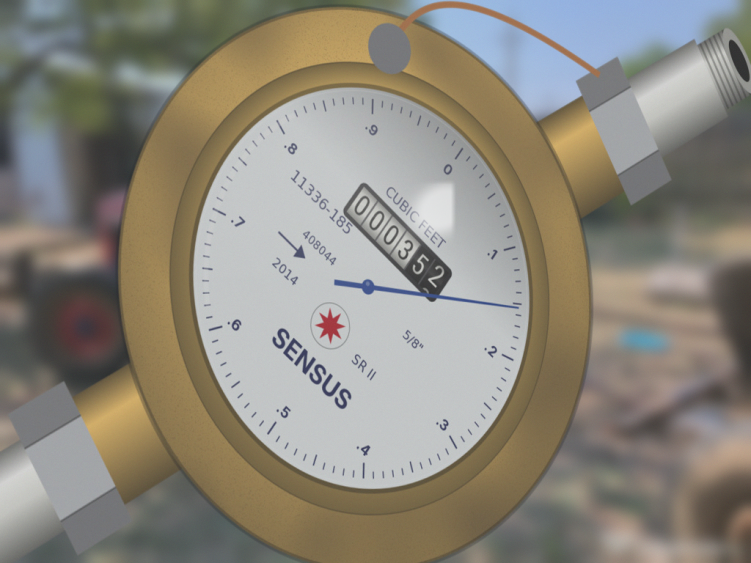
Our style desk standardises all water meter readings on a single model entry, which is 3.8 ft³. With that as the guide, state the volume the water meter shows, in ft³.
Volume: 352.15 ft³
